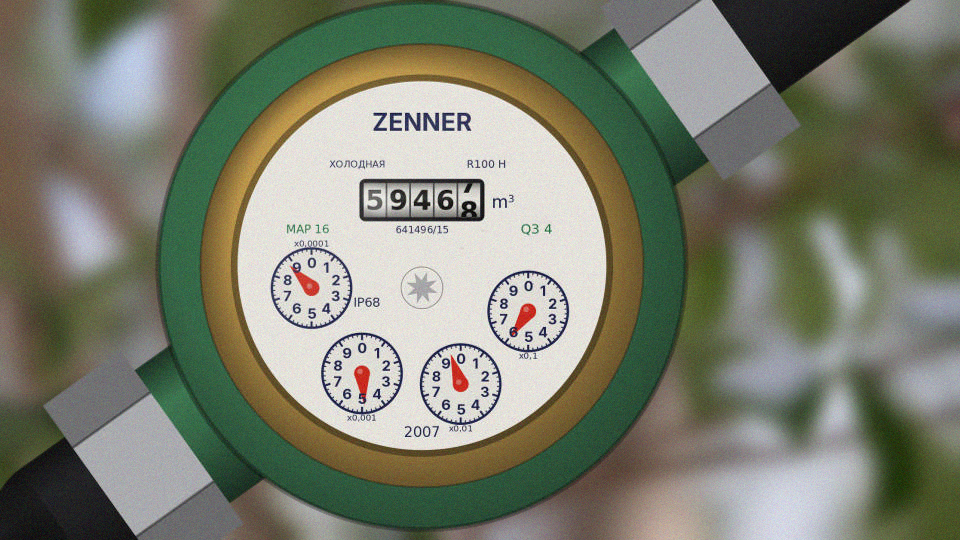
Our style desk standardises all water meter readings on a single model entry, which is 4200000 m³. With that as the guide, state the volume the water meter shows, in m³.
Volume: 59467.5948 m³
